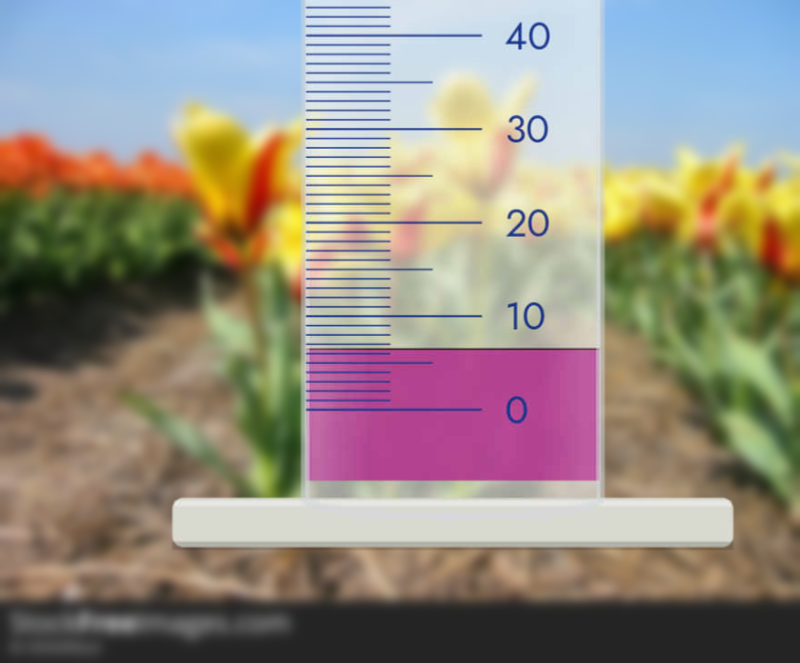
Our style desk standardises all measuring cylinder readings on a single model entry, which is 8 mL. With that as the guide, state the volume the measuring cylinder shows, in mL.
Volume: 6.5 mL
